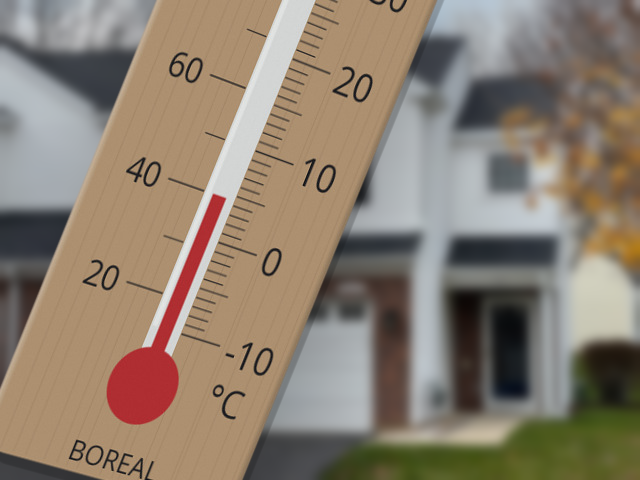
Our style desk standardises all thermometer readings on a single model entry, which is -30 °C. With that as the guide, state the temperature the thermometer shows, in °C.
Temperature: 4.5 °C
